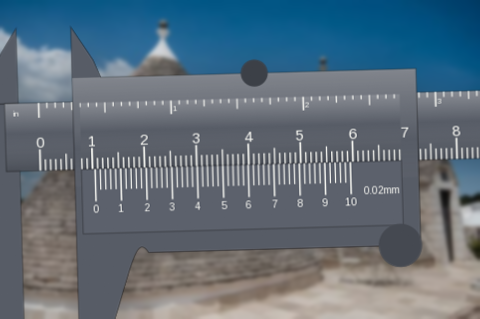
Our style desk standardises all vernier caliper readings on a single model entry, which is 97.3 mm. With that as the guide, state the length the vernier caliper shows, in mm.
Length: 10.5 mm
